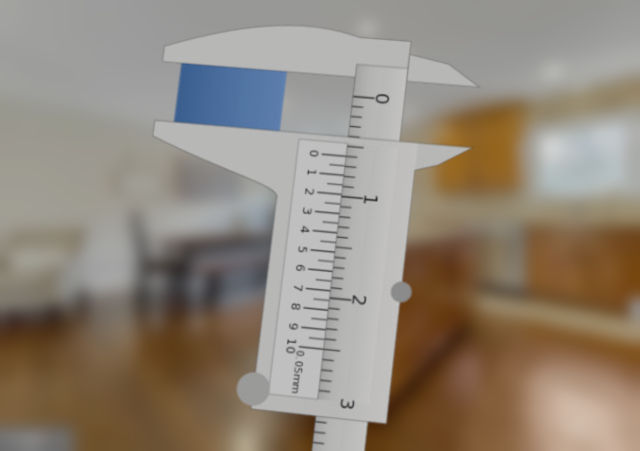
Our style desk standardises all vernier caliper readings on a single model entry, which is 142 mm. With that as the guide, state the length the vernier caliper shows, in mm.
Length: 6.0 mm
